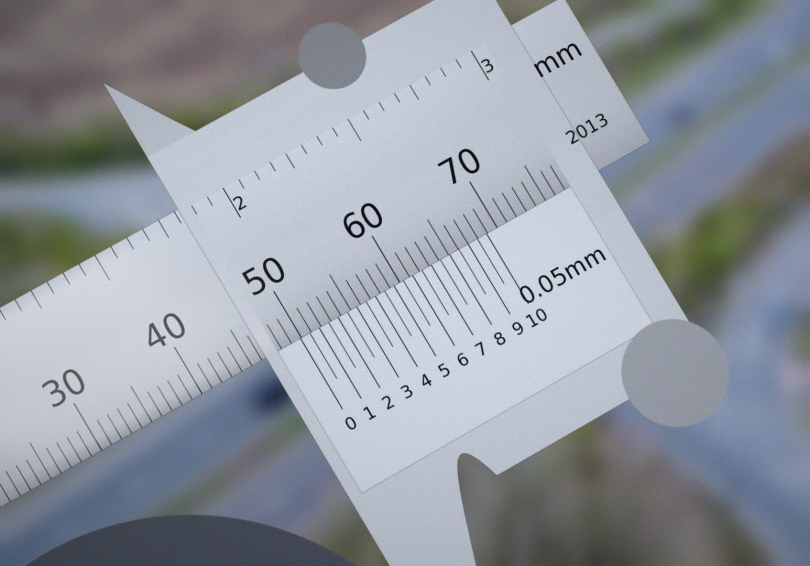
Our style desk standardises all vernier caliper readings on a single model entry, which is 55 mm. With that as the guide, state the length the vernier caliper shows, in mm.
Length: 49.9 mm
